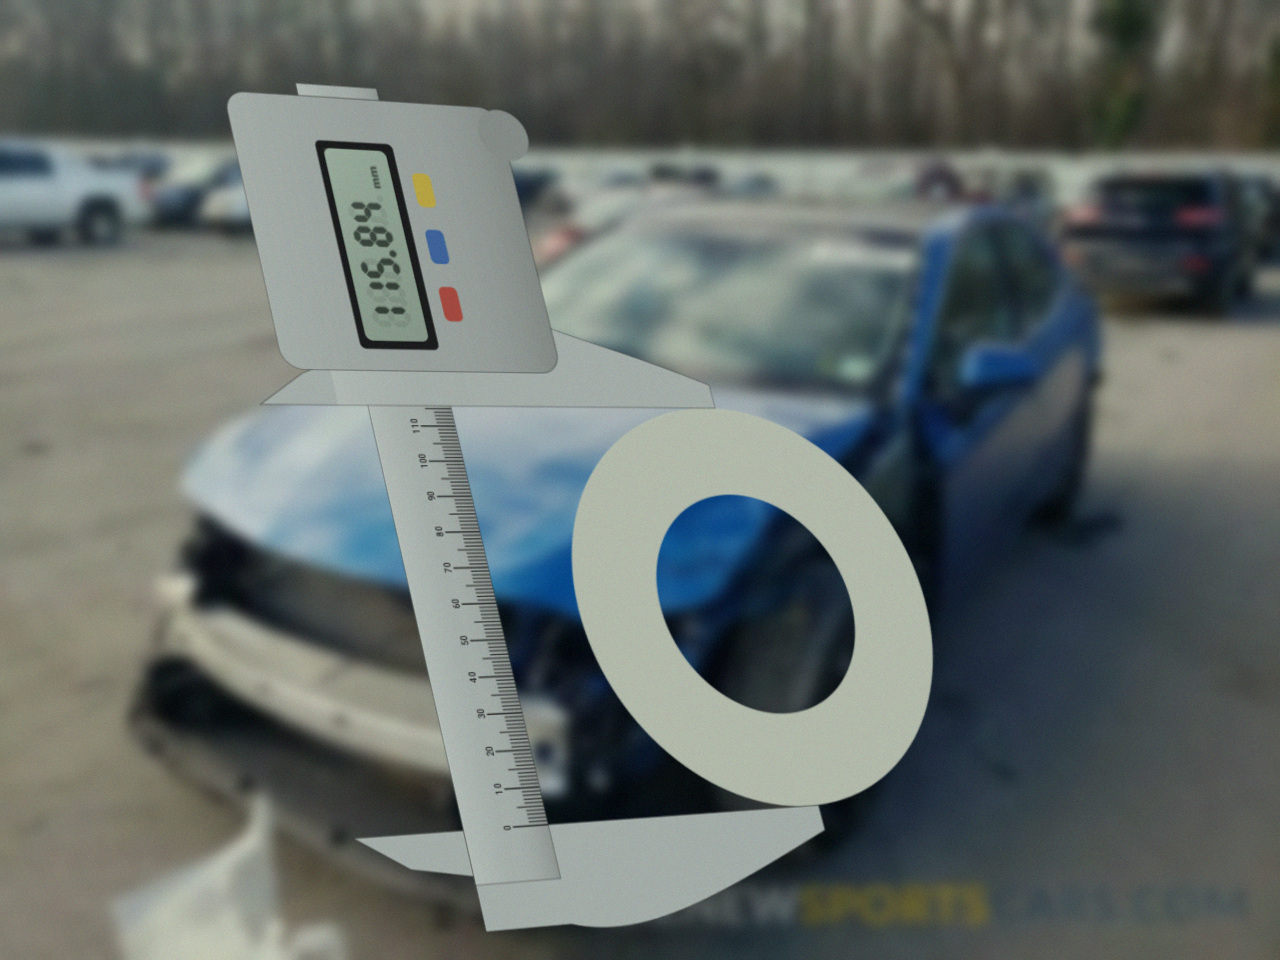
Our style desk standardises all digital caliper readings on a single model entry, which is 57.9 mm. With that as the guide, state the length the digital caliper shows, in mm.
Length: 115.84 mm
